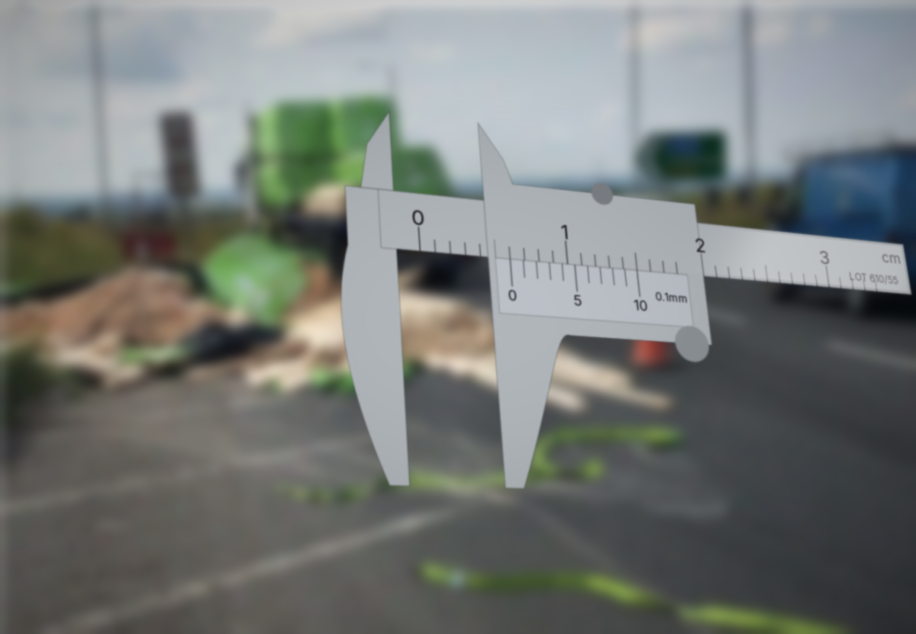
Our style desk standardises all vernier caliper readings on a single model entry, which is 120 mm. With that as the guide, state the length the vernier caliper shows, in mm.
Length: 6.0 mm
